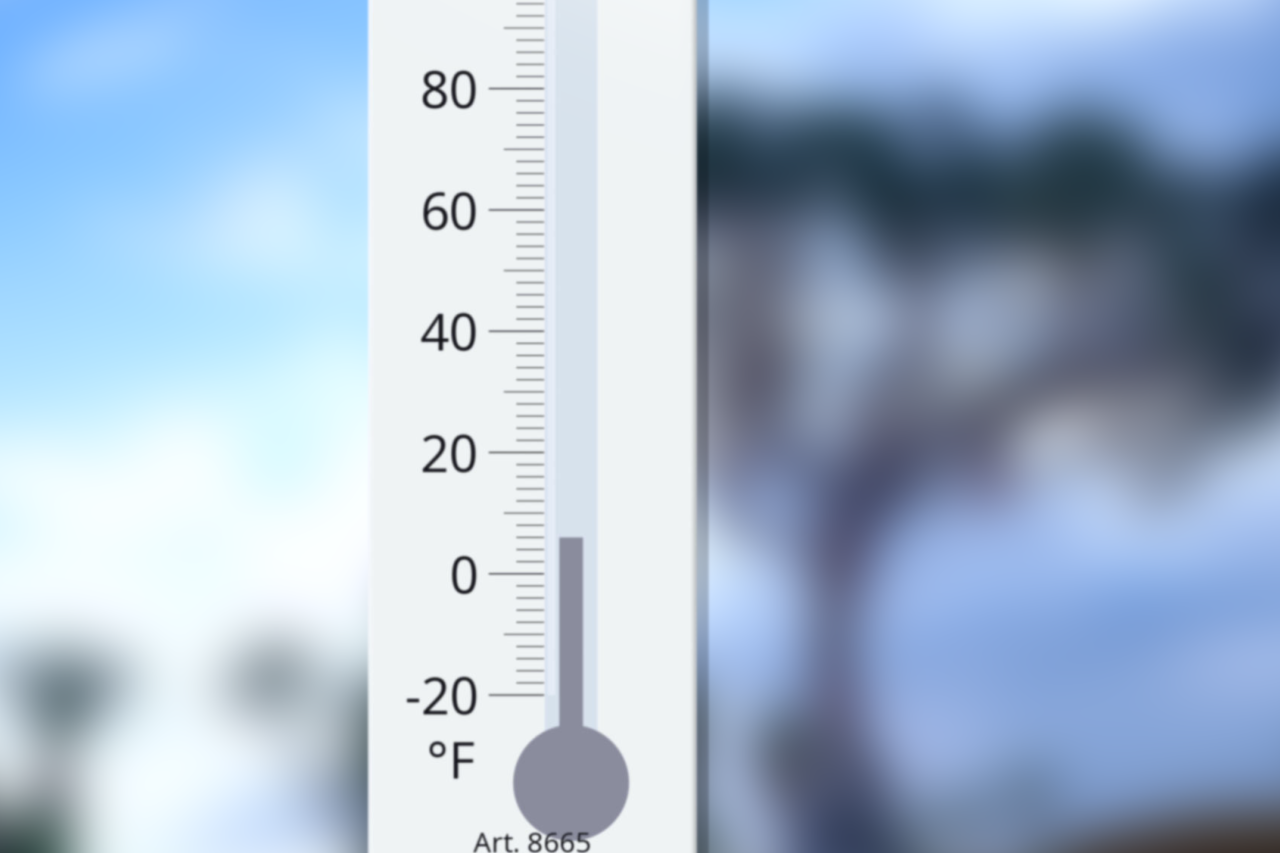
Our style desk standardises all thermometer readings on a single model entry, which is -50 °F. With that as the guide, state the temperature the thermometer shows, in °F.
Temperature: 6 °F
